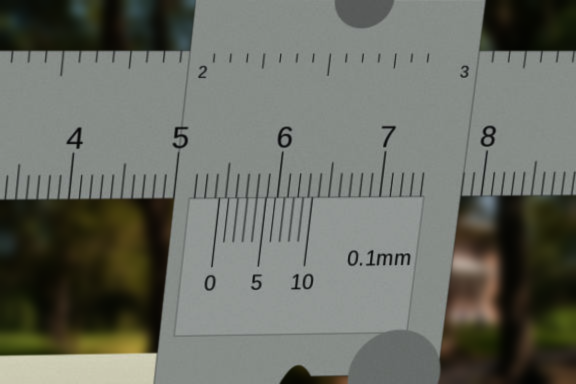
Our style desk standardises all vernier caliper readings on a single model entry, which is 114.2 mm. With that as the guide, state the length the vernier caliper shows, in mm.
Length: 54.4 mm
